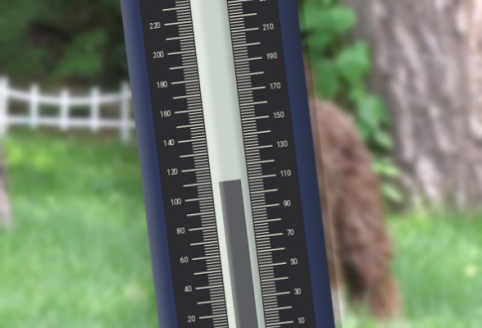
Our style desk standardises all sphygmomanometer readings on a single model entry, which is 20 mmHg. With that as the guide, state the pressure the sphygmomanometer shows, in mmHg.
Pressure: 110 mmHg
